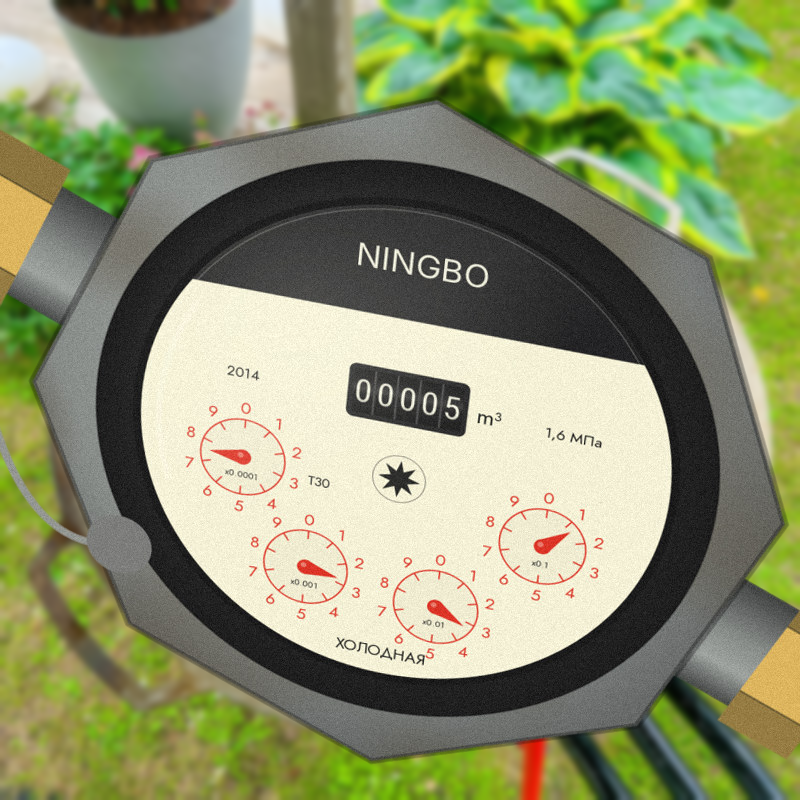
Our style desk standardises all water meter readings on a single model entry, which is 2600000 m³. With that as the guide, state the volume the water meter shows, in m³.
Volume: 5.1327 m³
